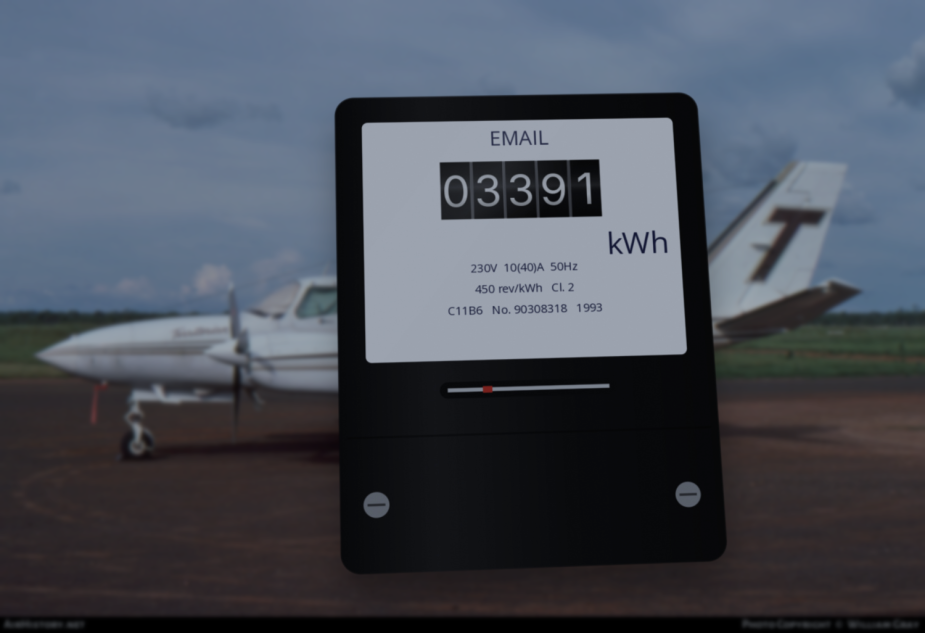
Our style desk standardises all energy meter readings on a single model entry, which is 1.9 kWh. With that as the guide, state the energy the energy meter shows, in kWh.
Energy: 3391 kWh
